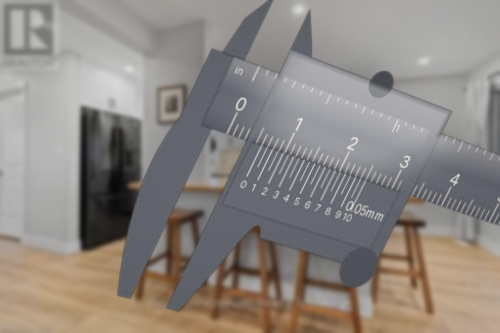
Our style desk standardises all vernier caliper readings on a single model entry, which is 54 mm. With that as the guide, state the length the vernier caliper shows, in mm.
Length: 6.0 mm
